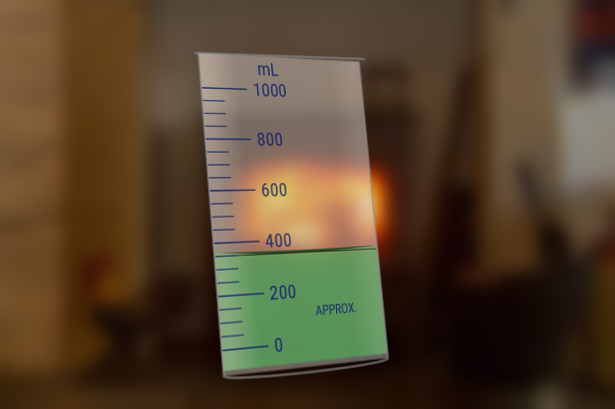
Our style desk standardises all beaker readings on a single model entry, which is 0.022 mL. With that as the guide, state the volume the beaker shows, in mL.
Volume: 350 mL
